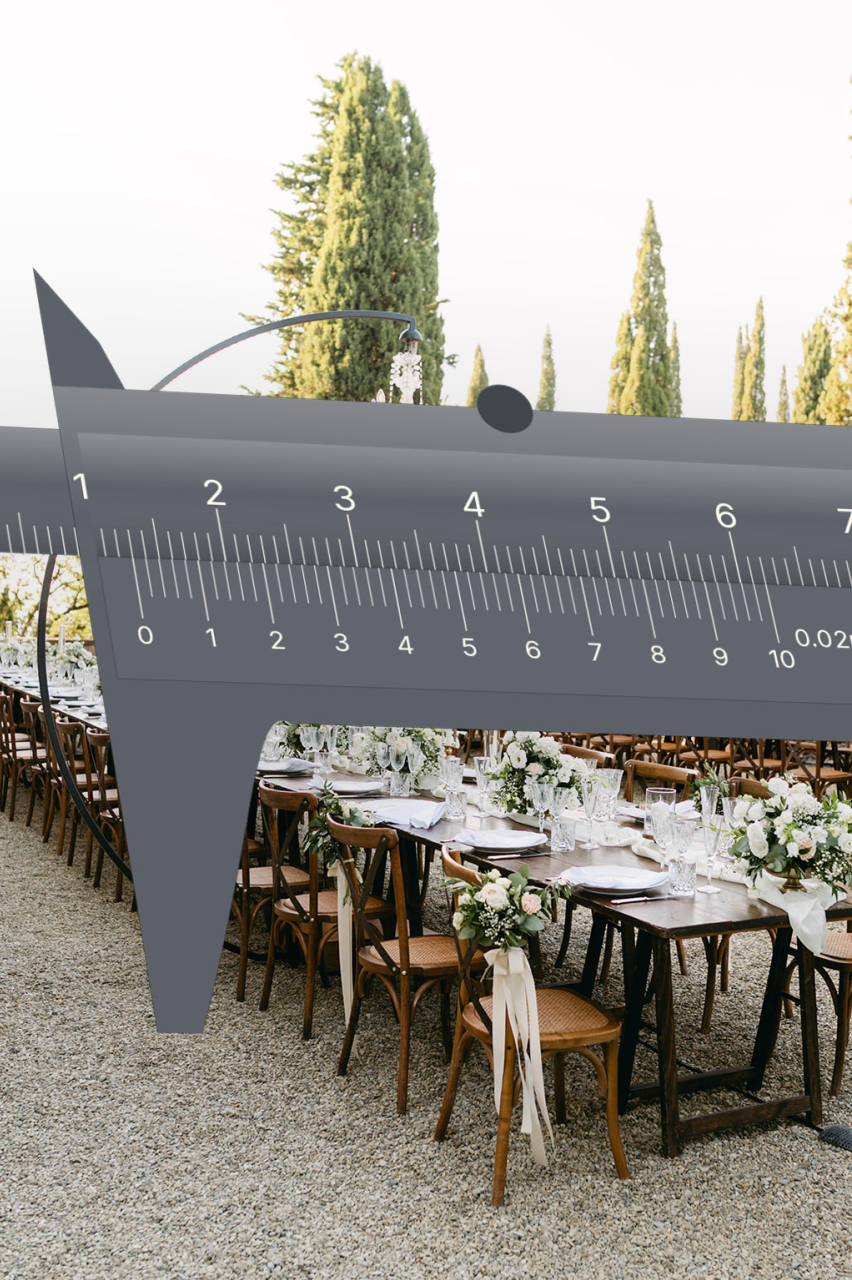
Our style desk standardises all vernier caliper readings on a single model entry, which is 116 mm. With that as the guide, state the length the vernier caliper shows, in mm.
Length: 13.0 mm
